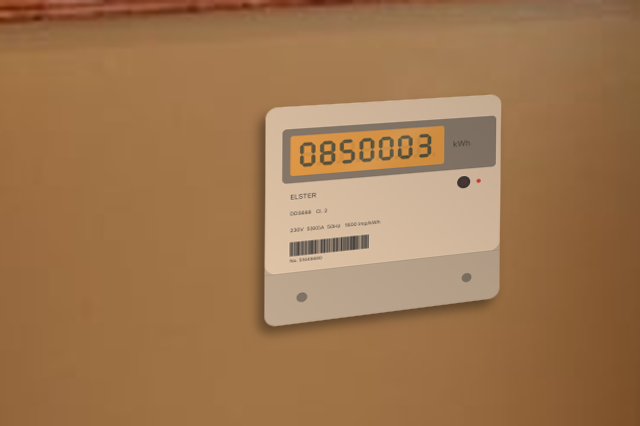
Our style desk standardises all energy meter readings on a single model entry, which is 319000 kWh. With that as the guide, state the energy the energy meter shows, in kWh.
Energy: 850003 kWh
